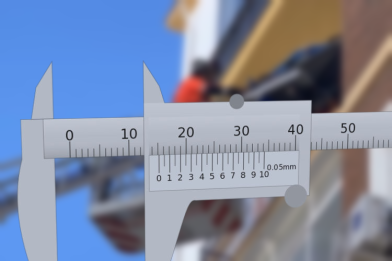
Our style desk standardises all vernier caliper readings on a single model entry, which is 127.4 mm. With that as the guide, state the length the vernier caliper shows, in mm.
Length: 15.2 mm
